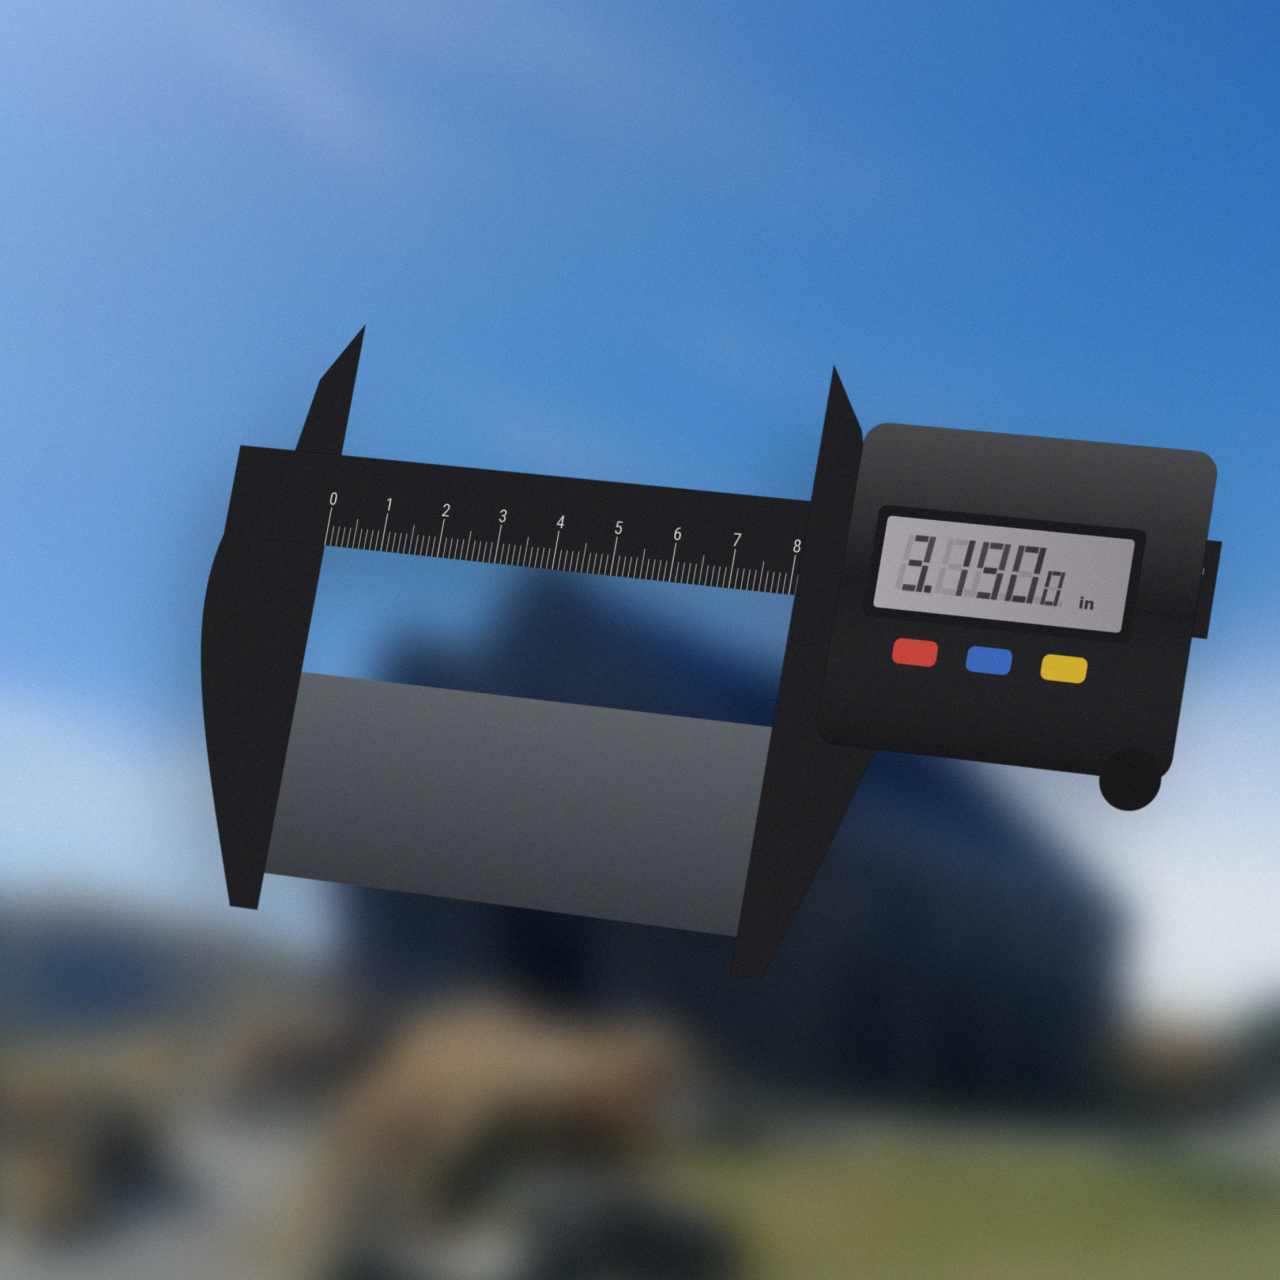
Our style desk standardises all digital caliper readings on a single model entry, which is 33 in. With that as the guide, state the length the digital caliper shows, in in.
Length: 3.1900 in
